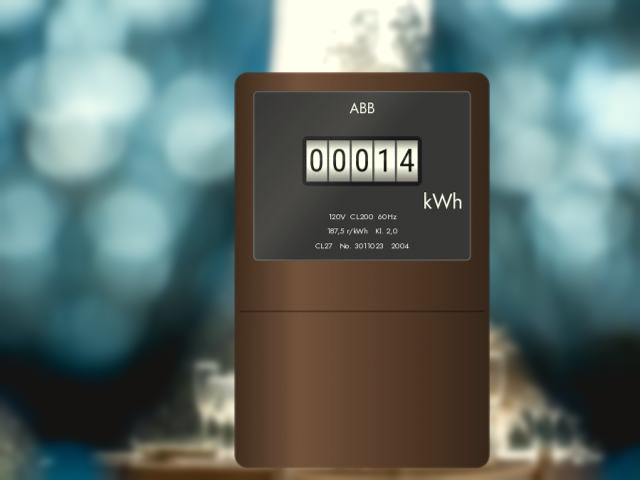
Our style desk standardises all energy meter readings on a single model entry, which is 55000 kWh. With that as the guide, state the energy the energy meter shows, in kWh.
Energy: 14 kWh
